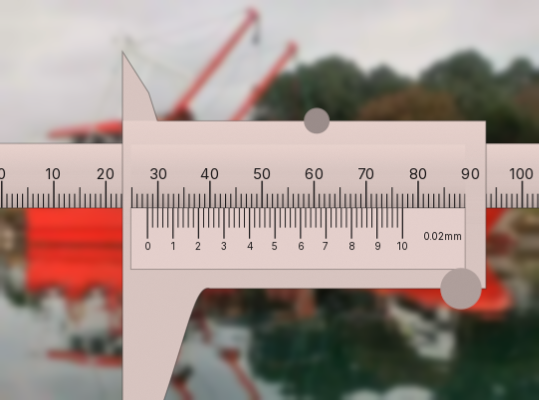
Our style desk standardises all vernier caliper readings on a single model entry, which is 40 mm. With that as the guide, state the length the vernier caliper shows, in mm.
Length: 28.0 mm
